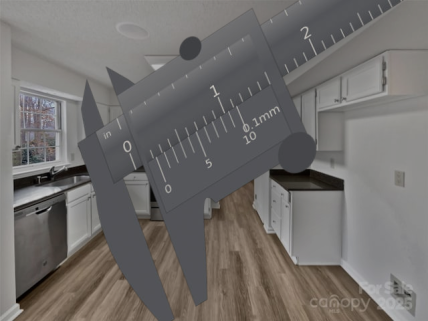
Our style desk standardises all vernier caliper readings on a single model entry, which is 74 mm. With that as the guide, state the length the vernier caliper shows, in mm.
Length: 2.3 mm
